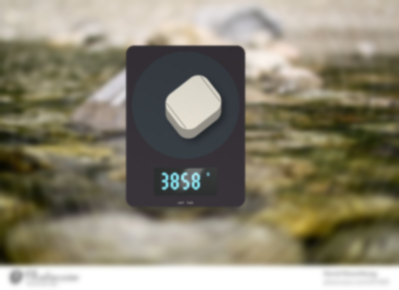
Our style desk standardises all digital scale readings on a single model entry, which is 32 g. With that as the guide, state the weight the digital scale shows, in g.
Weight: 3858 g
